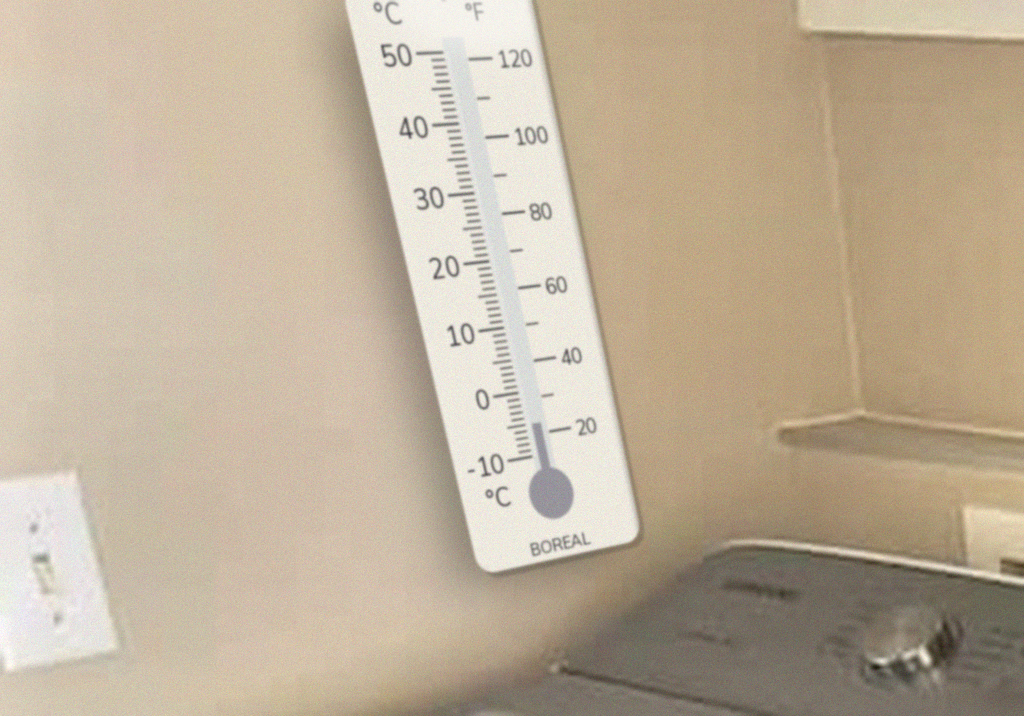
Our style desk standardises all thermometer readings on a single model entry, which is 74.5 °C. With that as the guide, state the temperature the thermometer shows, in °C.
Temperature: -5 °C
